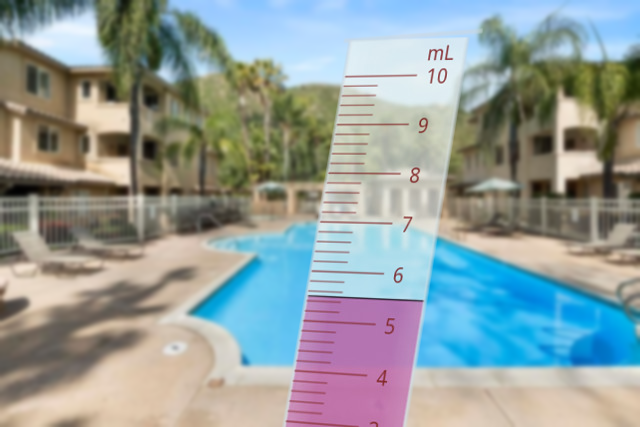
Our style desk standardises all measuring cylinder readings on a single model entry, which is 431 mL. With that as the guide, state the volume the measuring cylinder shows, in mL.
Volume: 5.5 mL
